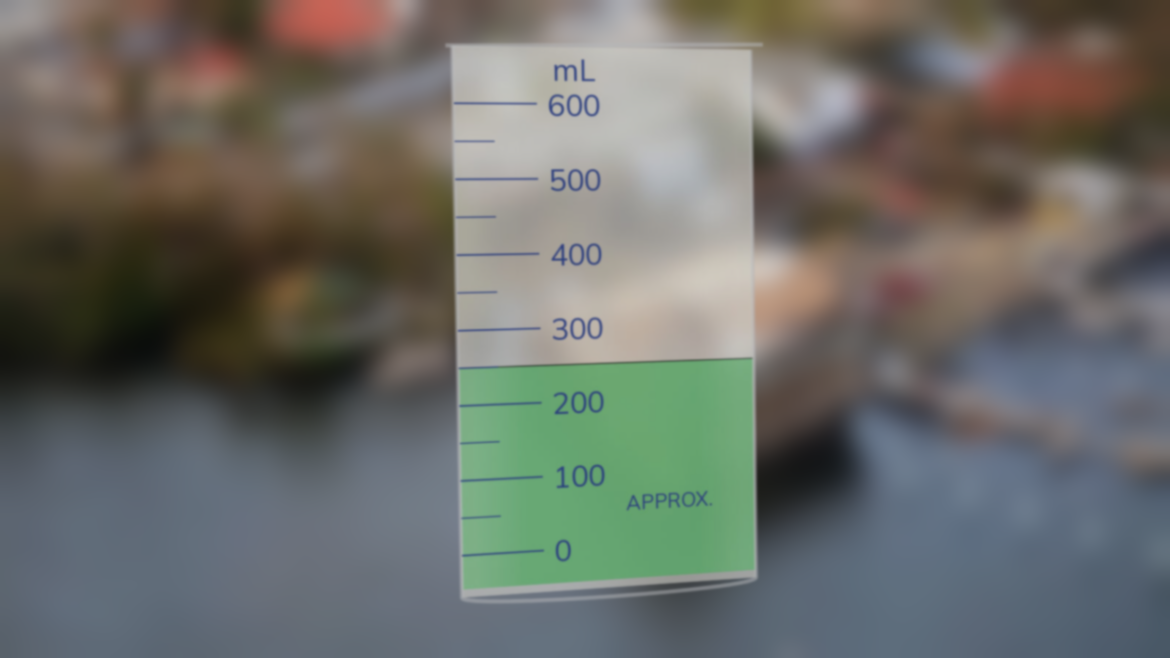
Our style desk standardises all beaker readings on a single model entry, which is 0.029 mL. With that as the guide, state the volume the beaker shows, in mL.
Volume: 250 mL
